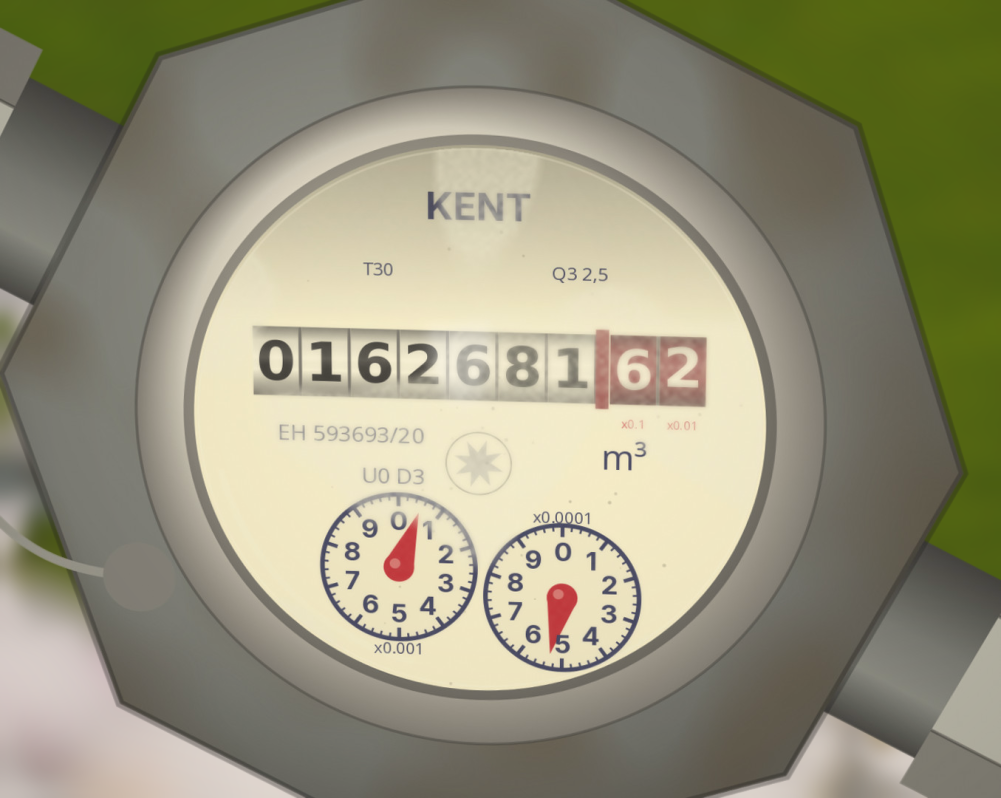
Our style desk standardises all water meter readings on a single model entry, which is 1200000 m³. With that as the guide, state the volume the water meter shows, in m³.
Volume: 162681.6205 m³
